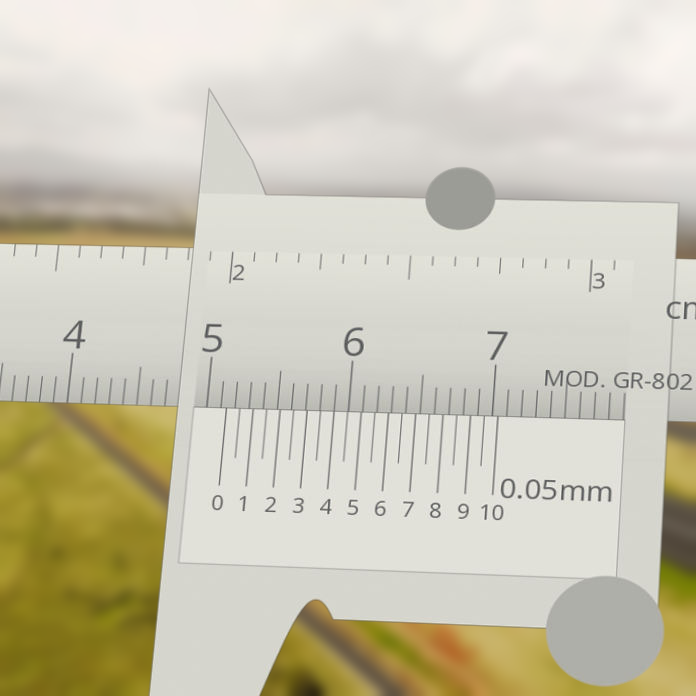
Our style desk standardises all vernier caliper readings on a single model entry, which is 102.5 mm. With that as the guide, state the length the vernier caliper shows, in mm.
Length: 51.4 mm
